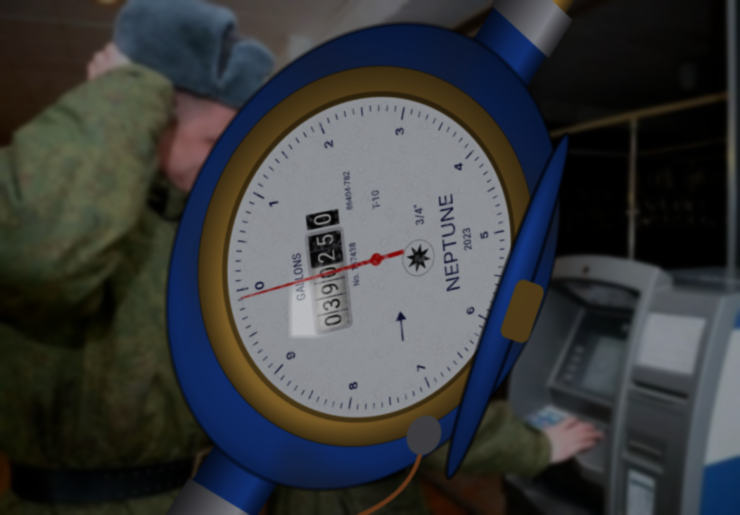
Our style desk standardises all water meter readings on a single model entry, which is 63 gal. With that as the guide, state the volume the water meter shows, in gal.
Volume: 390249.9 gal
